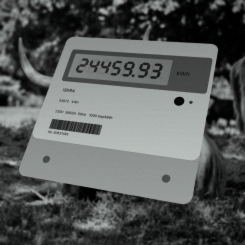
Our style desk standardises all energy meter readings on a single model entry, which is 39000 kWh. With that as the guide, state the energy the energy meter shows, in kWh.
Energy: 24459.93 kWh
